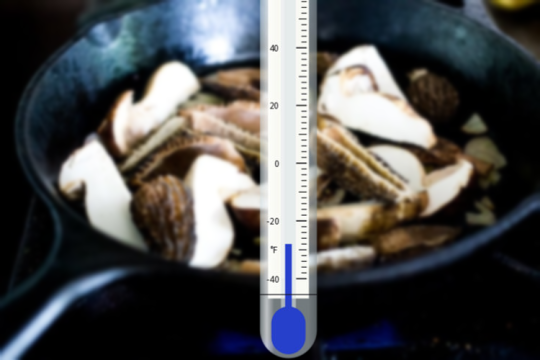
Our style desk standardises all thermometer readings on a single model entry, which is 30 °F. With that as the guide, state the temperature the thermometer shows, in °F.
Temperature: -28 °F
